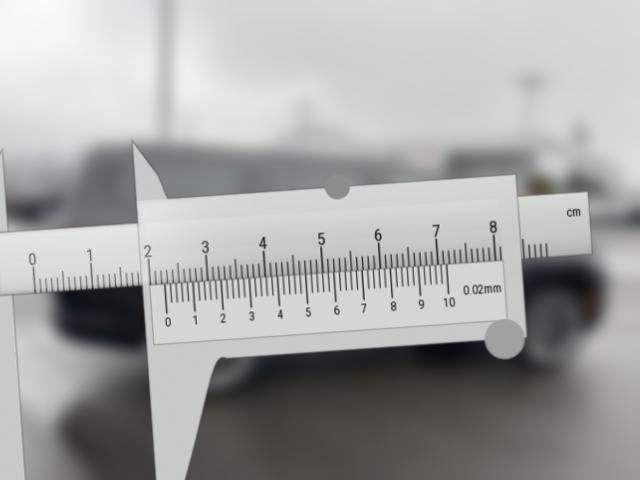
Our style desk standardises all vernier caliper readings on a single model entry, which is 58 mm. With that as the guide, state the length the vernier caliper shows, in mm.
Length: 22.5 mm
